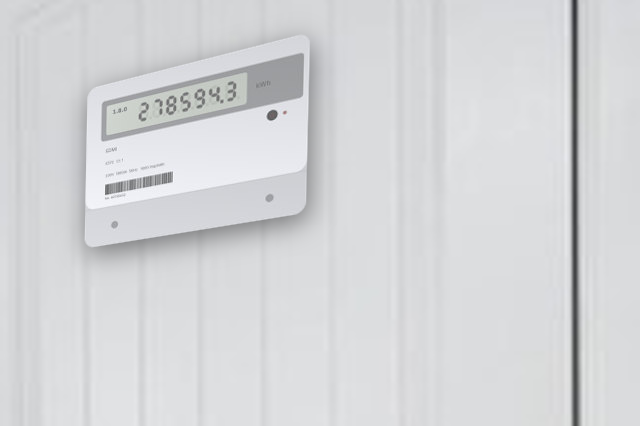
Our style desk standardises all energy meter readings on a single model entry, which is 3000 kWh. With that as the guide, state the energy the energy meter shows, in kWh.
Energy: 278594.3 kWh
